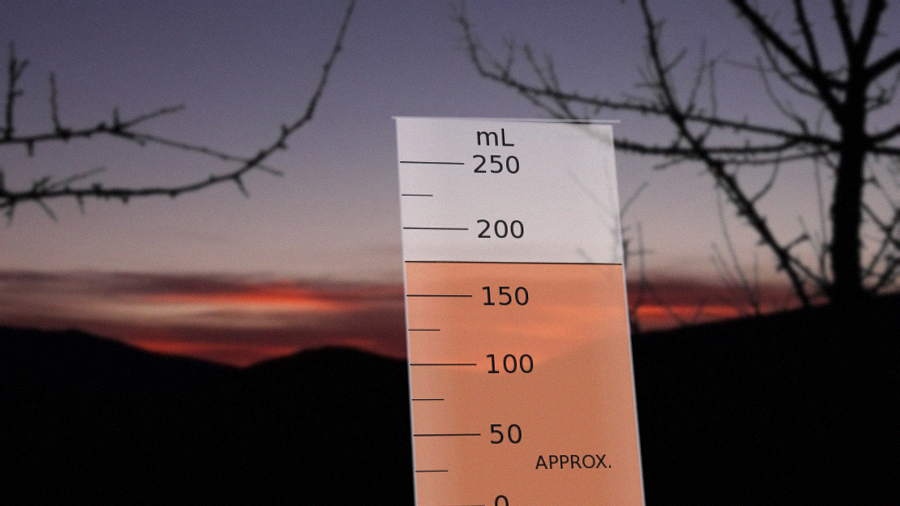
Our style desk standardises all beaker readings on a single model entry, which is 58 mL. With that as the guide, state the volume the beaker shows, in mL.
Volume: 175 mL
